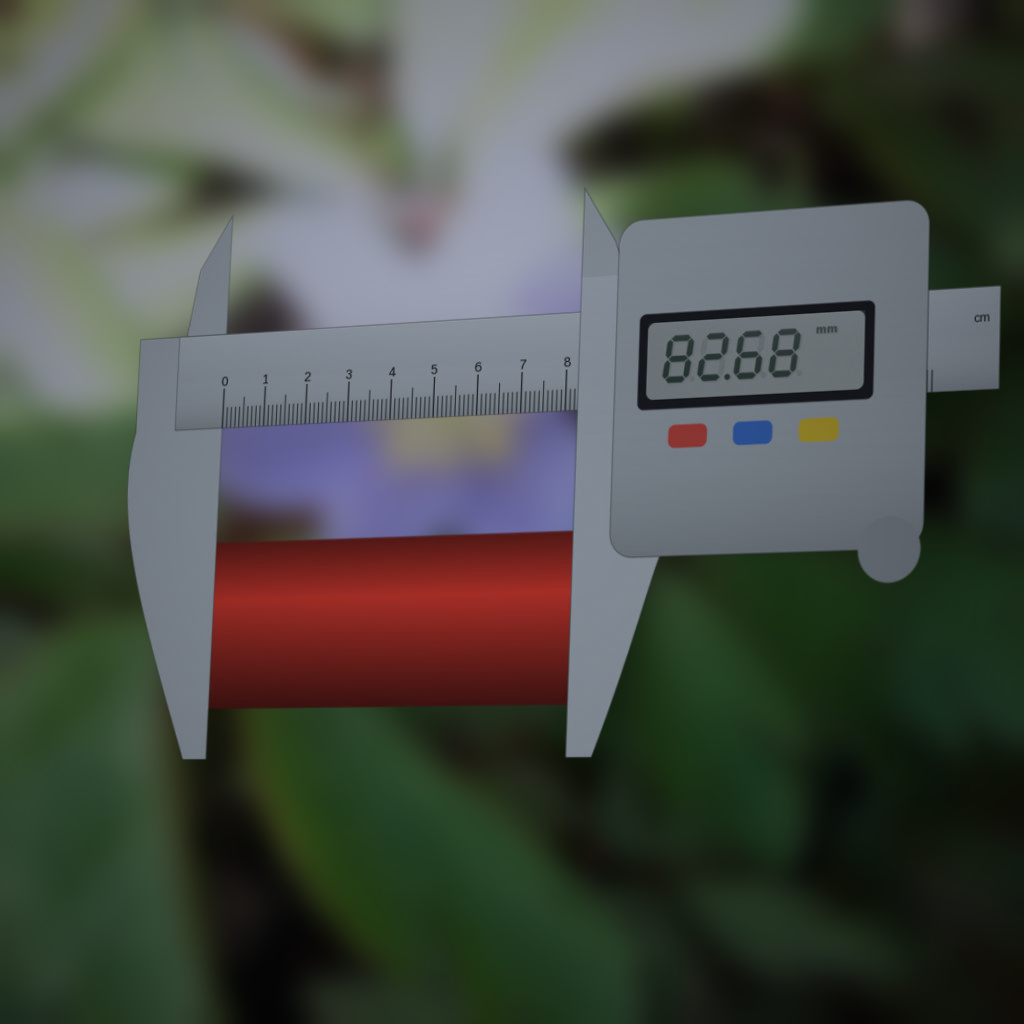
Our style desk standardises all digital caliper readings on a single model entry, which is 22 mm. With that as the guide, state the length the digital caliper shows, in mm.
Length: 82.68 mm
